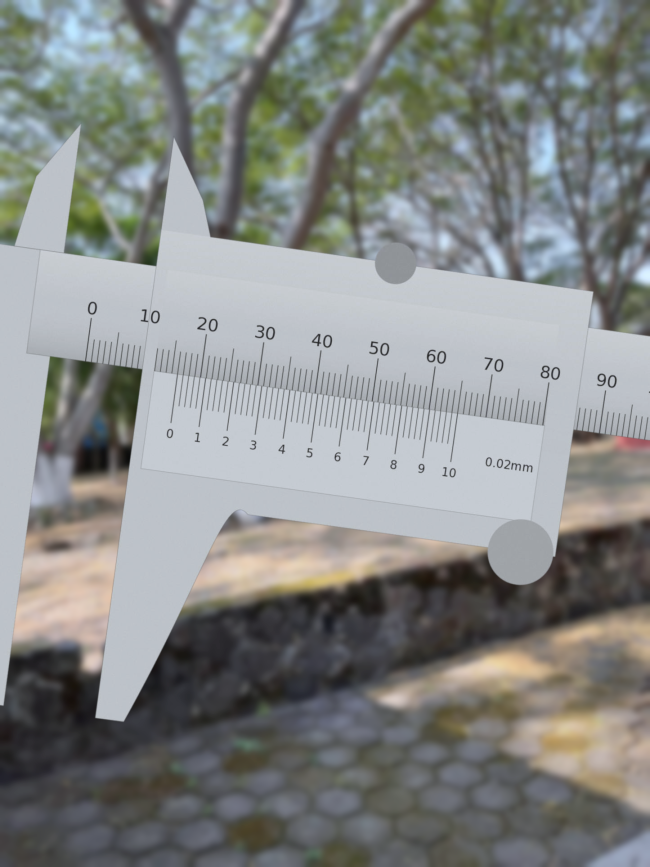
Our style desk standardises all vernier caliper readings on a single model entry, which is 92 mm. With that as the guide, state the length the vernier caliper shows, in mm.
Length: 16.0 mm
